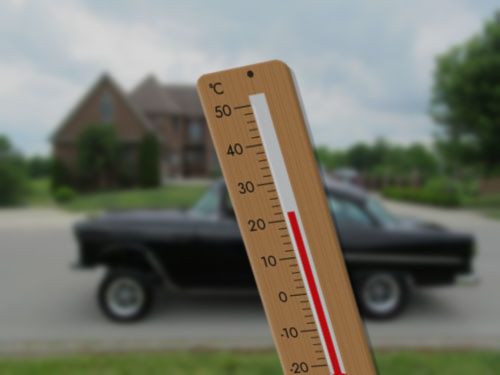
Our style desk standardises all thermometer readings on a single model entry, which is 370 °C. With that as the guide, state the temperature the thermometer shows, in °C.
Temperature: 22 °C
